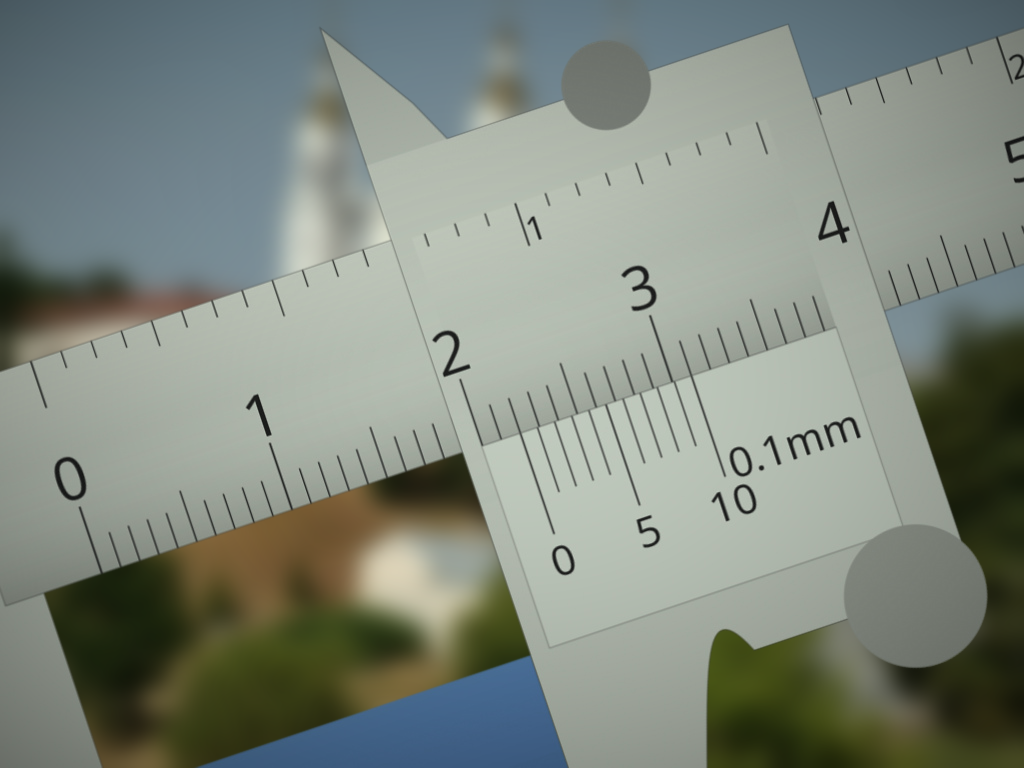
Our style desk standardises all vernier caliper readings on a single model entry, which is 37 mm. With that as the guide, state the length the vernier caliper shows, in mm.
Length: 22.0 mm
